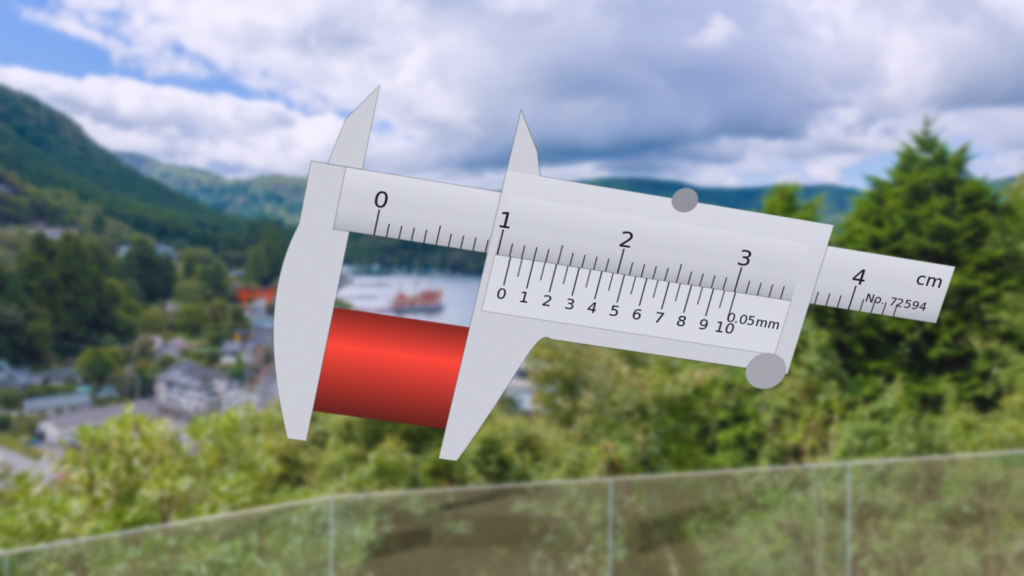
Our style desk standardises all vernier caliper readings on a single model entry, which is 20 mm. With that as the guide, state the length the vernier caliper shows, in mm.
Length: 11.1 mm
